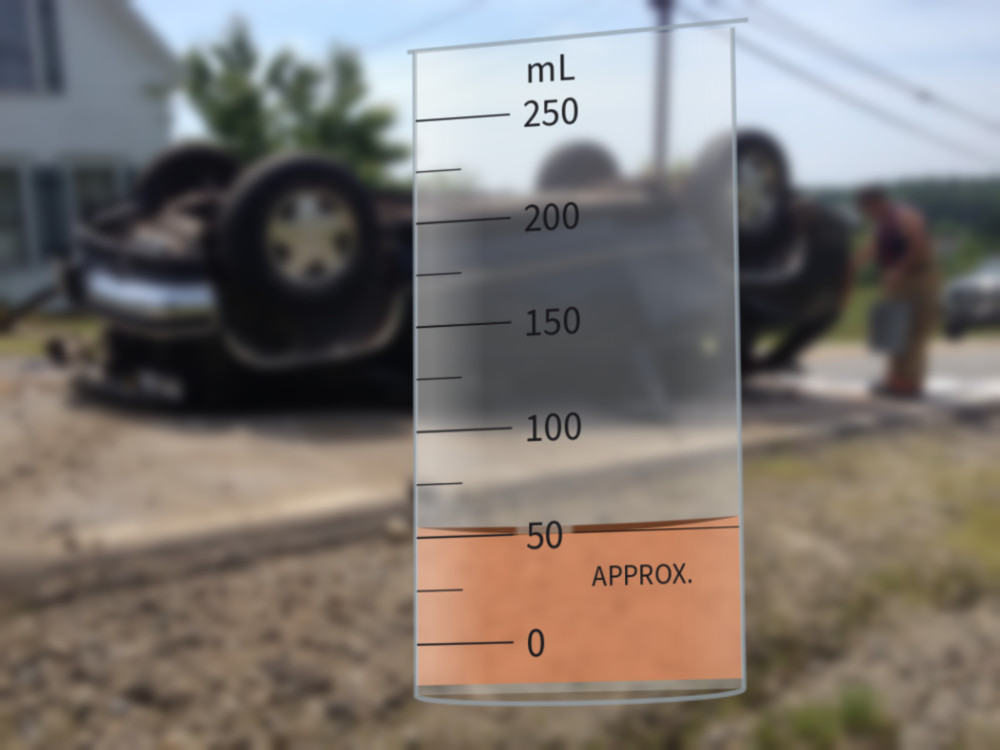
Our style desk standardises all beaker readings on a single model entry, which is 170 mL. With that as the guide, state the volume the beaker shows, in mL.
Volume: 50 mL
